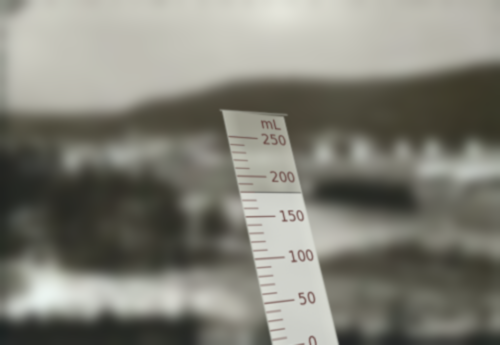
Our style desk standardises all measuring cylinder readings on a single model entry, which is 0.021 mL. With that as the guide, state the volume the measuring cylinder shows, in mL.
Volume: 180 mL
